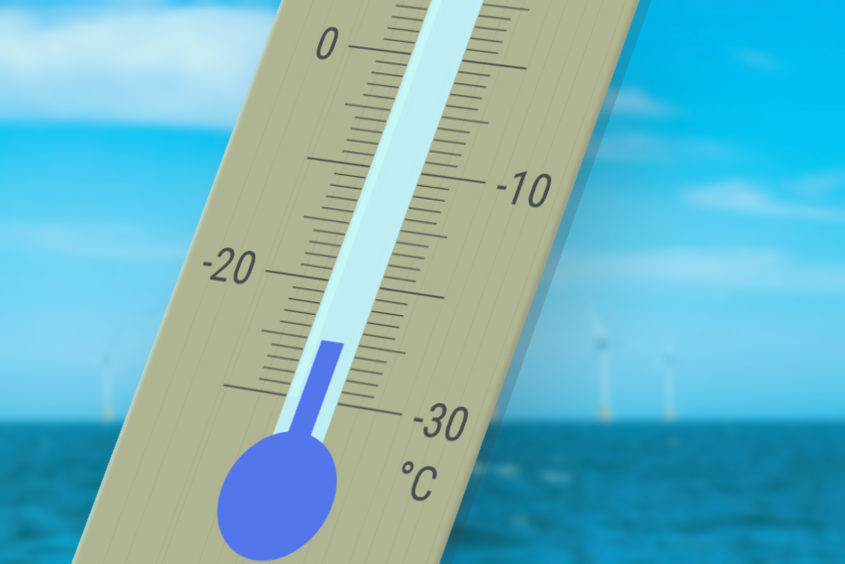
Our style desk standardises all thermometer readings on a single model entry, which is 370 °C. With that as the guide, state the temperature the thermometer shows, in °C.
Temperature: -25 °C
